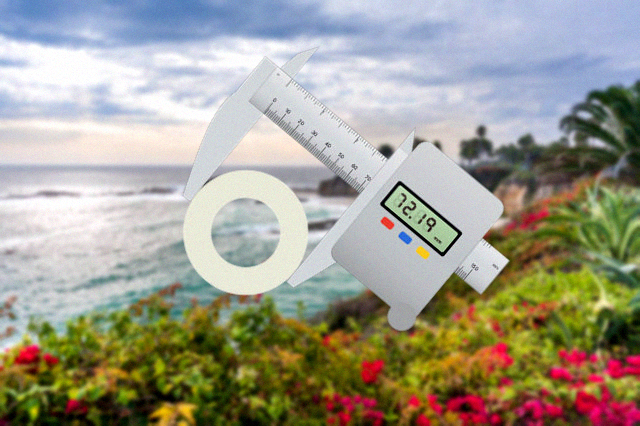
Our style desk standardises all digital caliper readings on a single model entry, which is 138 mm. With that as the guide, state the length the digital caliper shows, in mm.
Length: 72.19 mm
